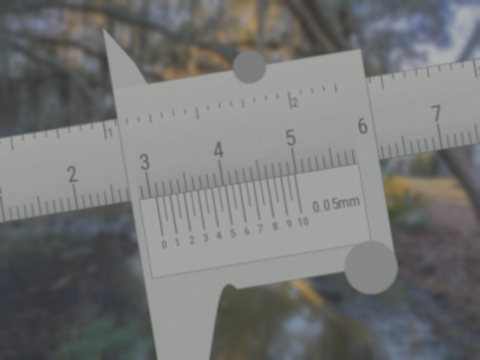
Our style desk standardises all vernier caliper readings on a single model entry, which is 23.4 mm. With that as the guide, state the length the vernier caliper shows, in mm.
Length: 30.8 mm
